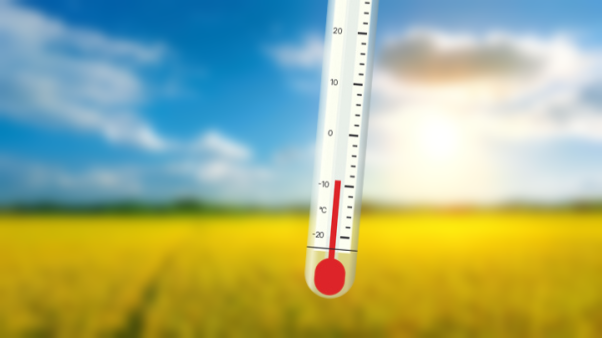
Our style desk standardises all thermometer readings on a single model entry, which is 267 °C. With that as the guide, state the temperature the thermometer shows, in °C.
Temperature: -9 °C
